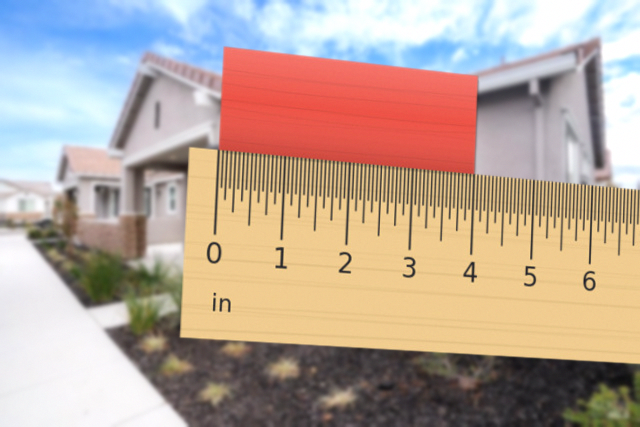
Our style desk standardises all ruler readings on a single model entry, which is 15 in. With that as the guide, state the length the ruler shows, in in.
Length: 4 in
